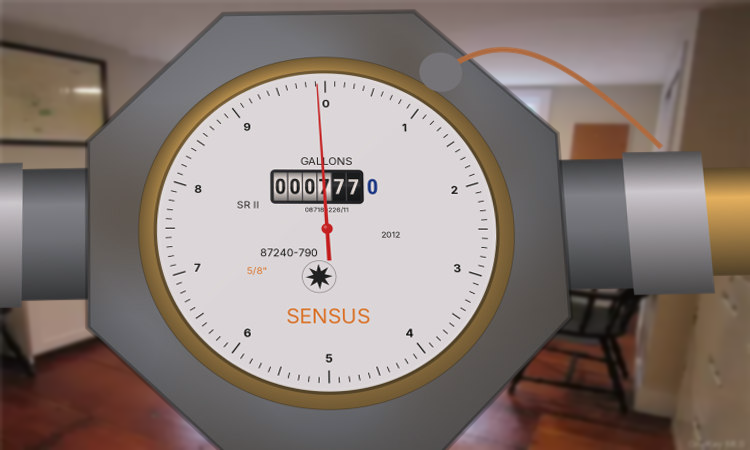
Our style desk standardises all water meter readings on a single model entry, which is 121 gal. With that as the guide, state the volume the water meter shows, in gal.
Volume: 7769.9 gal
